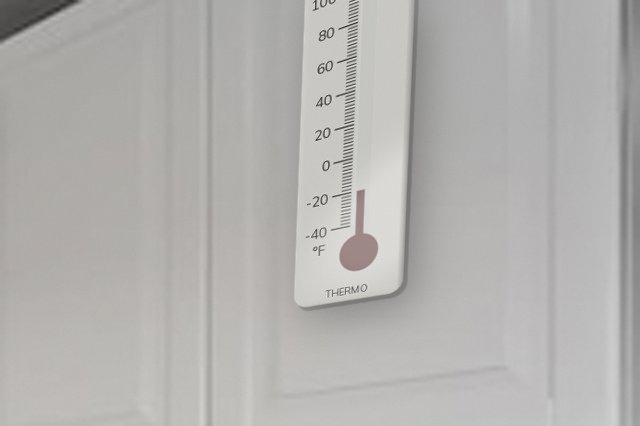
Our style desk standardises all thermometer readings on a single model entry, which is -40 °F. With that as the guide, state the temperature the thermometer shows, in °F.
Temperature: -20 °F
